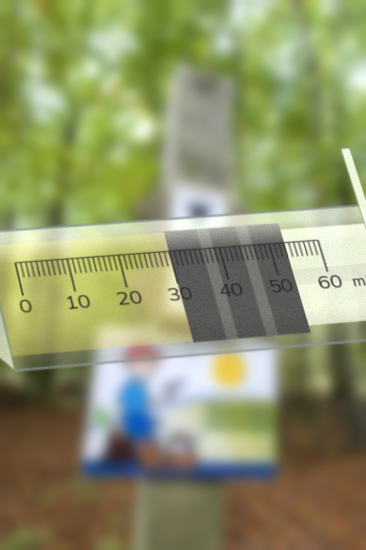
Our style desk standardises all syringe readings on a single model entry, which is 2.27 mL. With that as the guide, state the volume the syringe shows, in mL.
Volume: 30 mL
